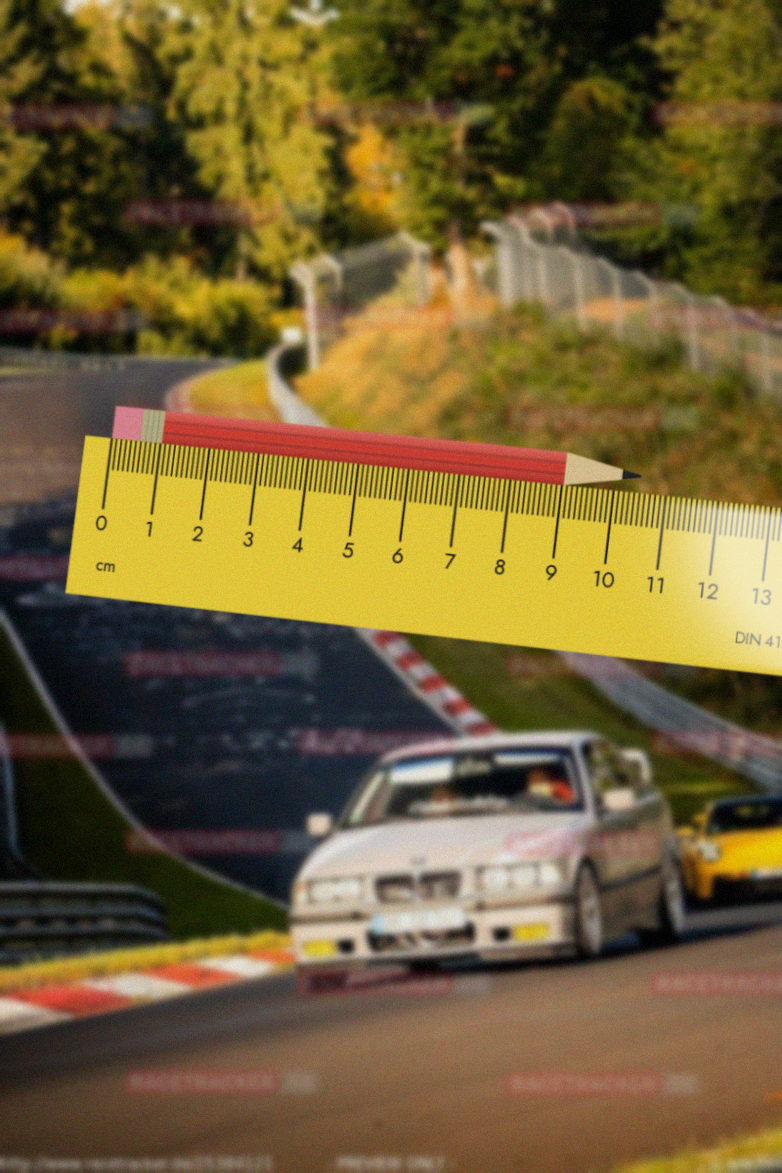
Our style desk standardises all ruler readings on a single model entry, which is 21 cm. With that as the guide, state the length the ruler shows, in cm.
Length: 10.5 cm
